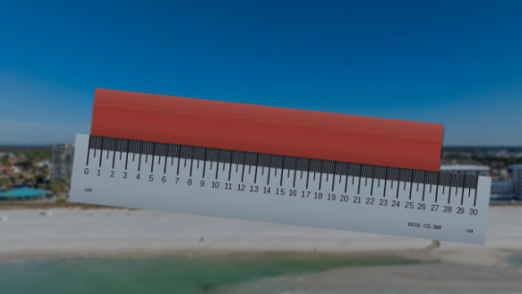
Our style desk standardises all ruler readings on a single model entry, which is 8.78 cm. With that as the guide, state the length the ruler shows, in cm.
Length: 27 cm
